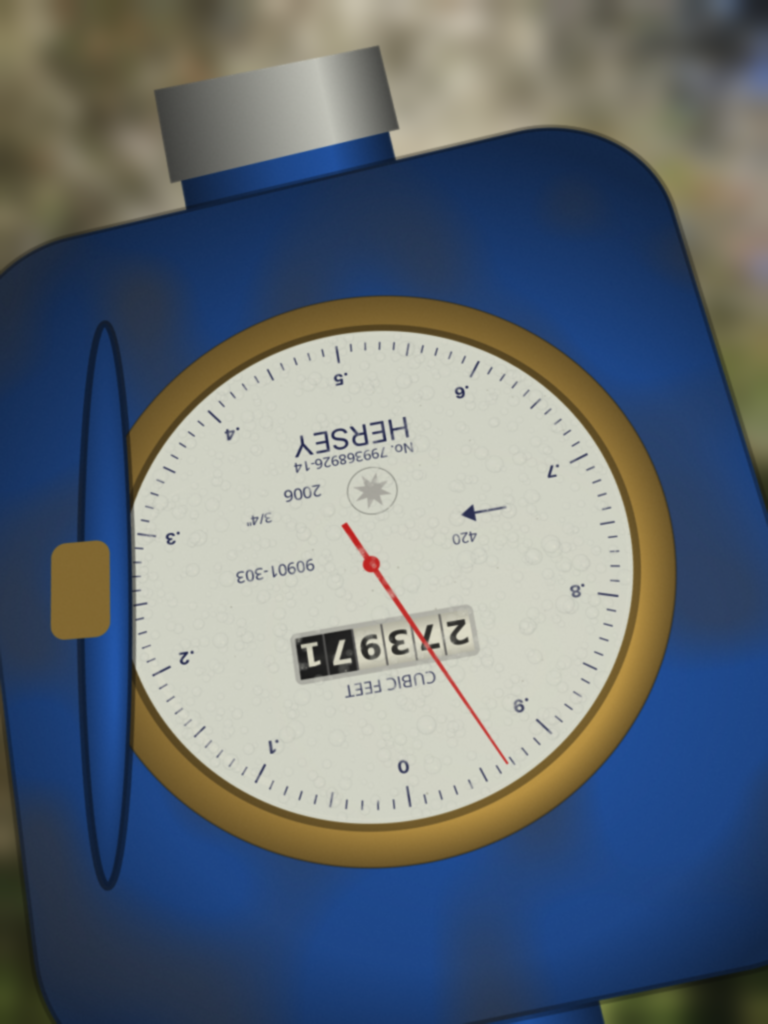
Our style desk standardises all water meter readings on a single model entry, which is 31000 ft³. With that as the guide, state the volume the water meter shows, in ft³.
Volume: 273970.93 ft³
